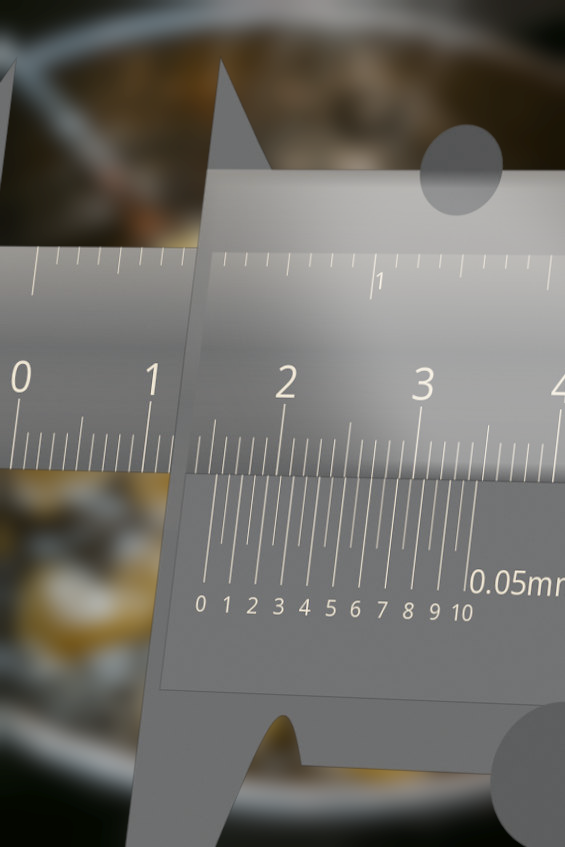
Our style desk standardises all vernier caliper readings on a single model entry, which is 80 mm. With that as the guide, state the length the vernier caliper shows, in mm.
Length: 15.6 mm
